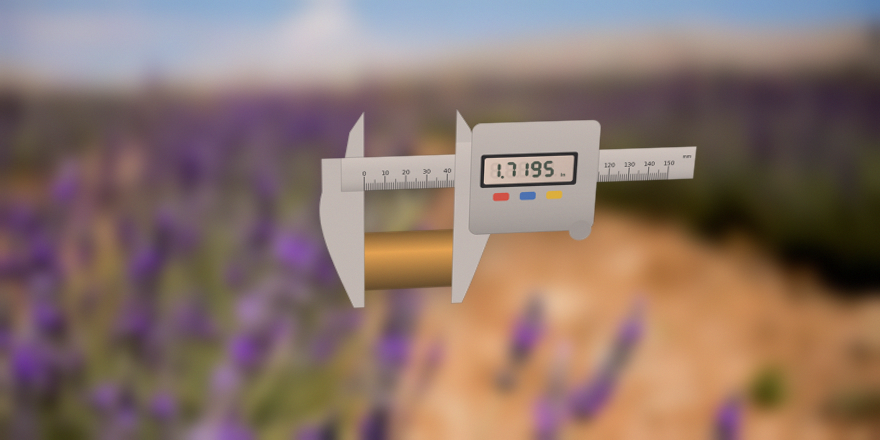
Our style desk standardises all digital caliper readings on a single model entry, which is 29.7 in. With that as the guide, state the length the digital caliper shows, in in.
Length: 1.7195 in
